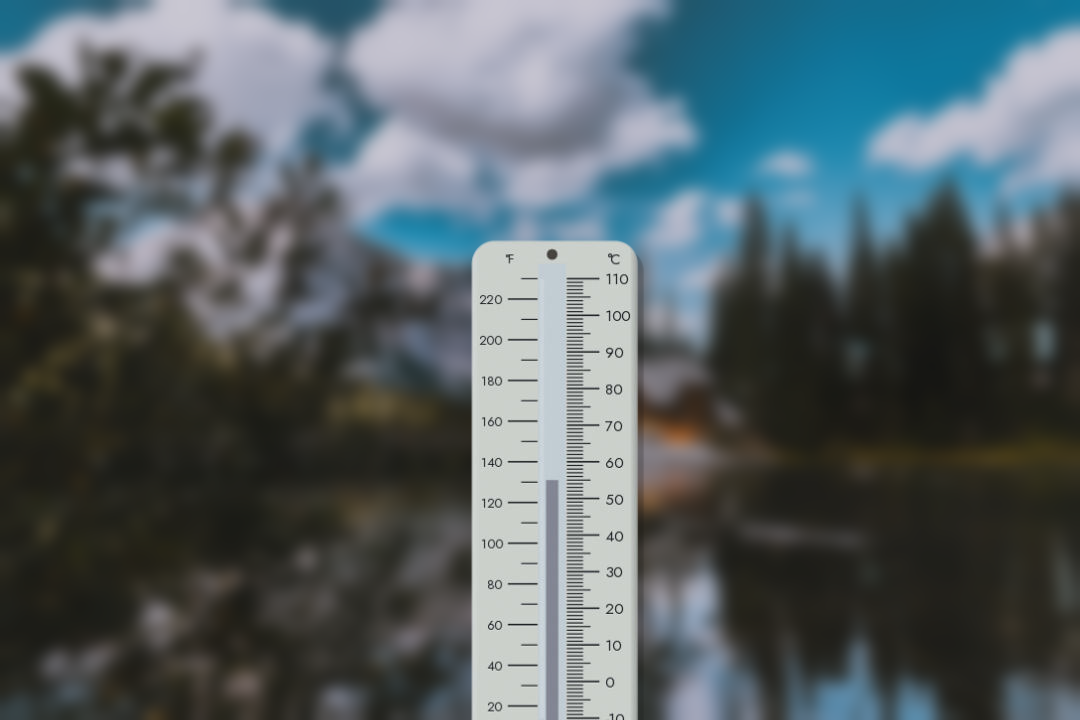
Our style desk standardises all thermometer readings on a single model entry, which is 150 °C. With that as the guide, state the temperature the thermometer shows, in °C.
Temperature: 55 °C
